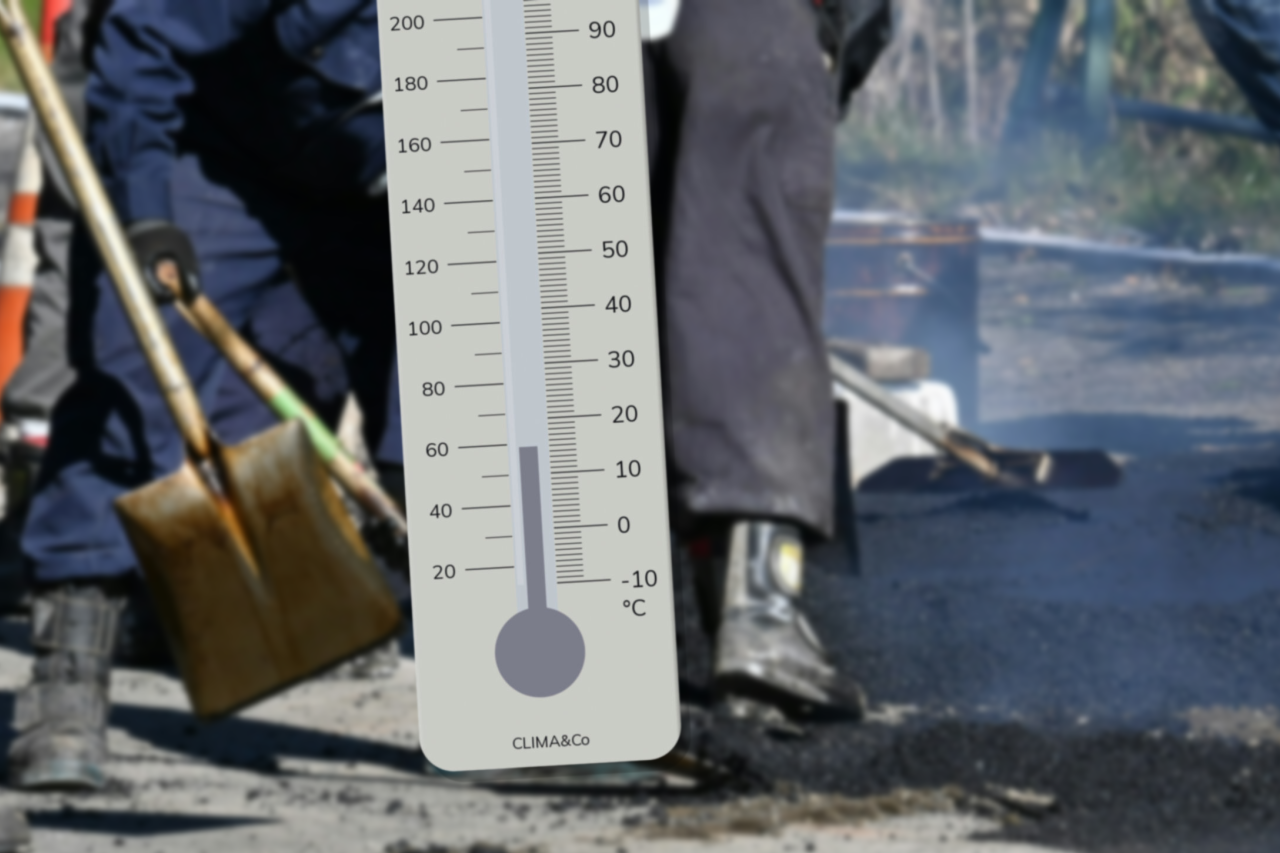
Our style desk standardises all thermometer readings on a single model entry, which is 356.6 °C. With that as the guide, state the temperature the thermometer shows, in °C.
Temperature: 15 °C
